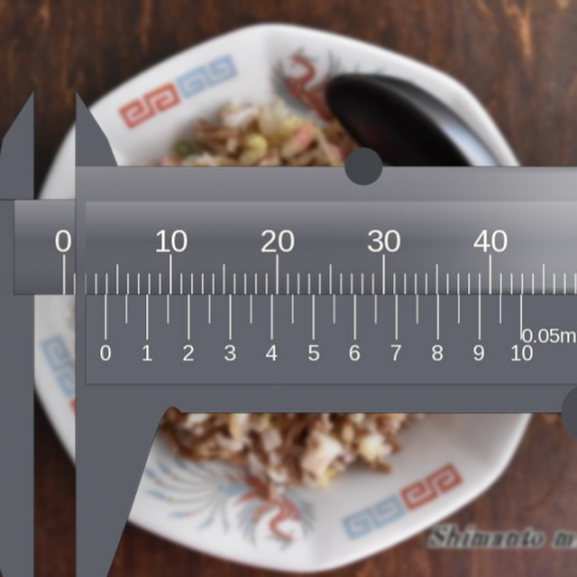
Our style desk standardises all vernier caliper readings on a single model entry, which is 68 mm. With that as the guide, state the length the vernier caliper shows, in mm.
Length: 3.9 mm
